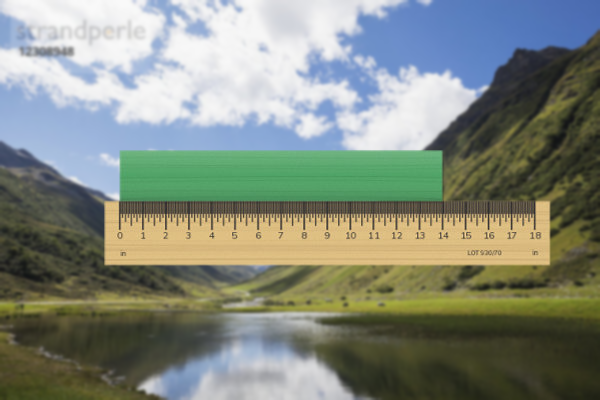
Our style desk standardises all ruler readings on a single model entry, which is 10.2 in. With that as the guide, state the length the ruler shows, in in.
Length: 14 in
